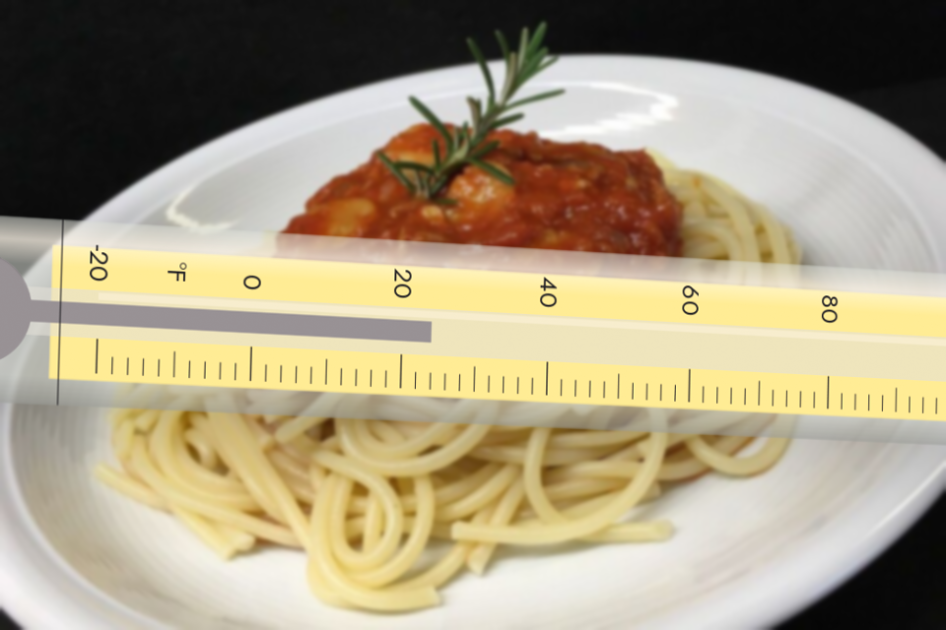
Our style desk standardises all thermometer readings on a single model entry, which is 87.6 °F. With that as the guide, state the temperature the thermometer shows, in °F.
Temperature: 24 °F
